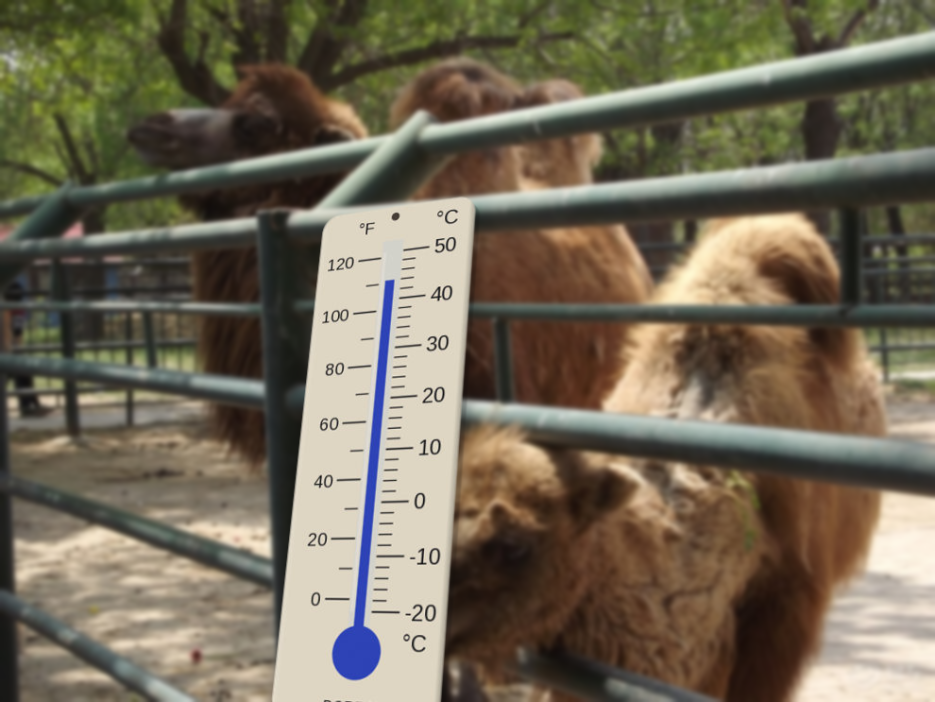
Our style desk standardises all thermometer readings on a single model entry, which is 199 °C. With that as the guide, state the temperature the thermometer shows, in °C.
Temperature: 44 °C
